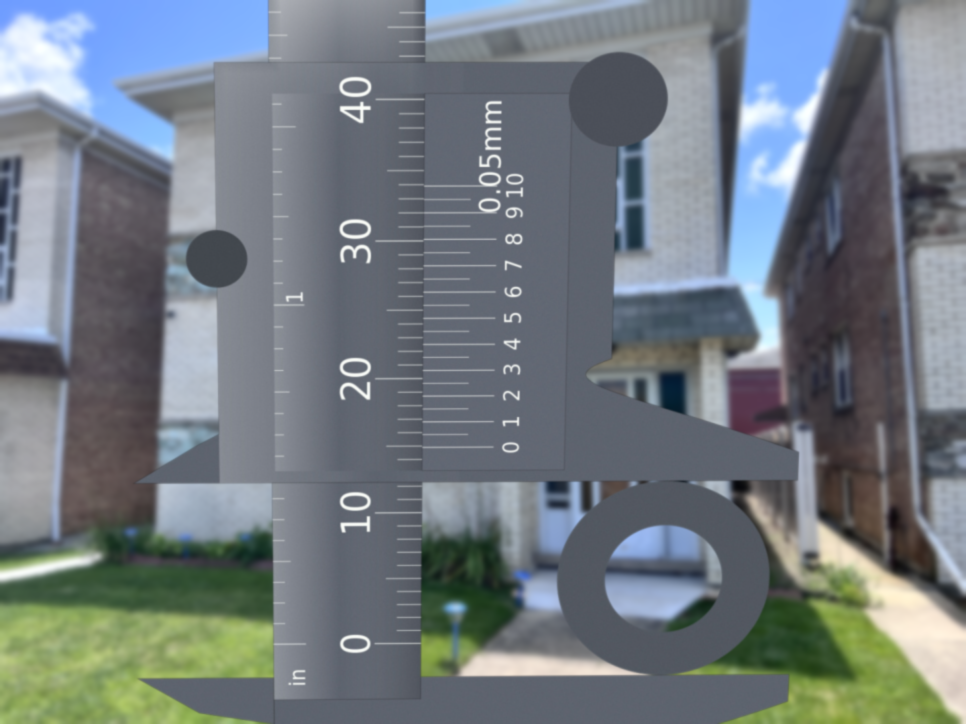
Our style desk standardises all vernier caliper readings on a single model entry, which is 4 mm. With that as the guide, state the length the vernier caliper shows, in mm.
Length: 14.9 mm
